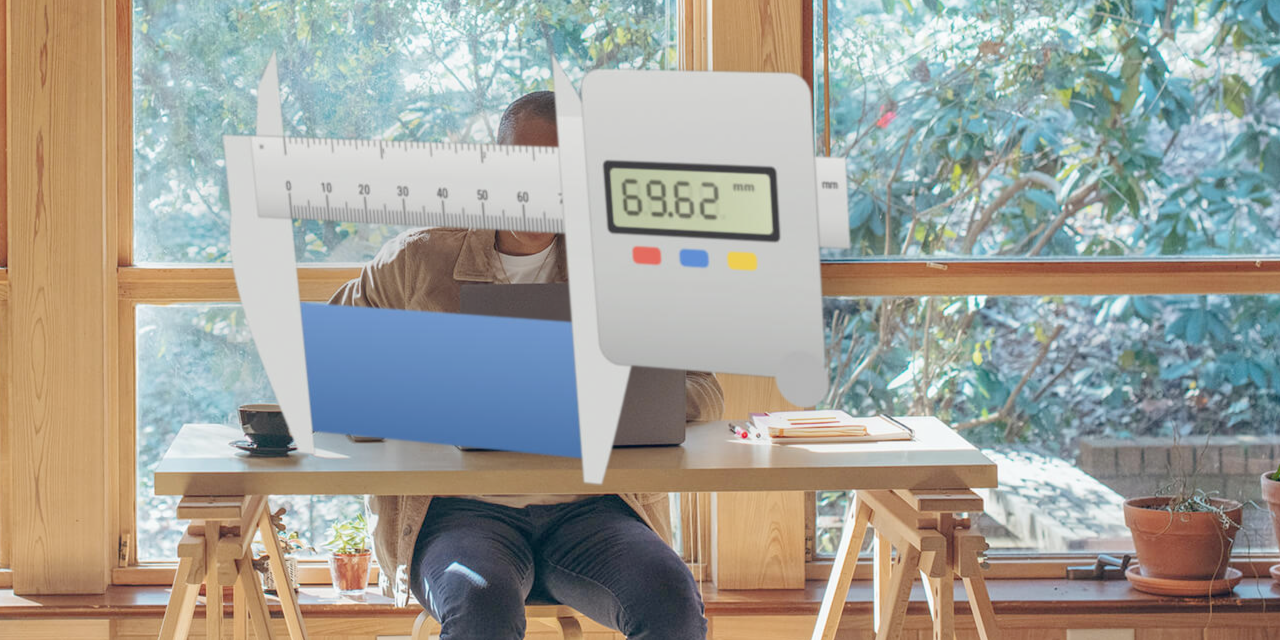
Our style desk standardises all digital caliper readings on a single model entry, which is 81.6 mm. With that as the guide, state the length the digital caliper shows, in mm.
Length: 69.62 mm
